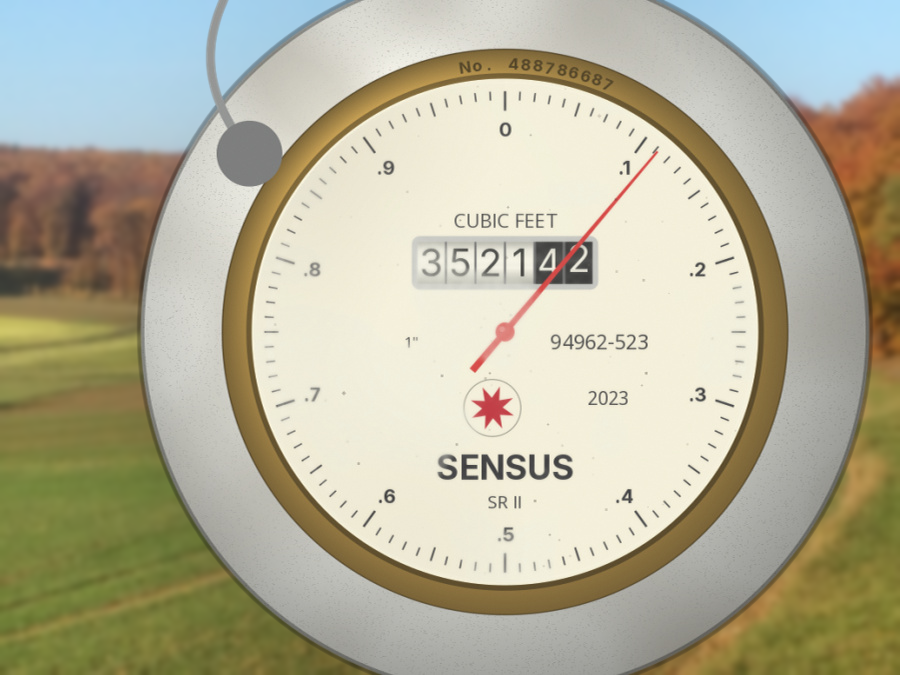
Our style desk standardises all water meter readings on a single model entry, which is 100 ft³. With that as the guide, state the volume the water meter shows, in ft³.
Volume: 352142.11 ft³
